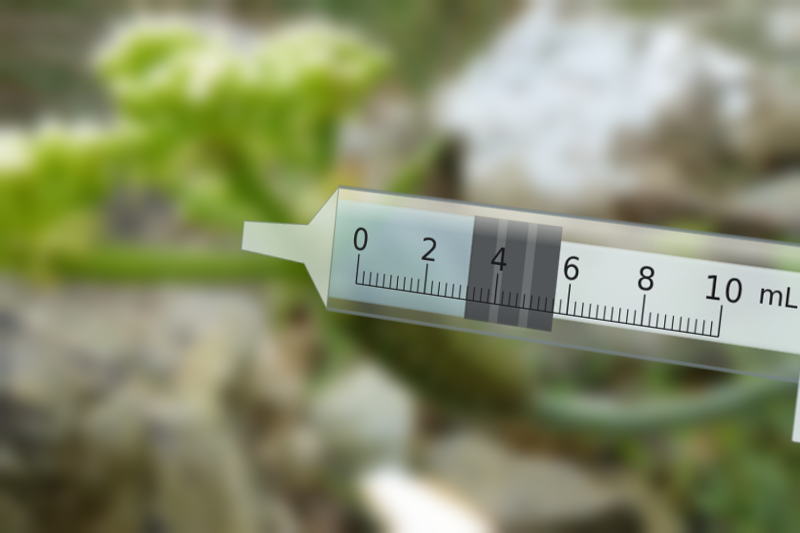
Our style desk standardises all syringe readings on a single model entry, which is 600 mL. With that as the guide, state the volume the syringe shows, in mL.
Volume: 3.2 mL
